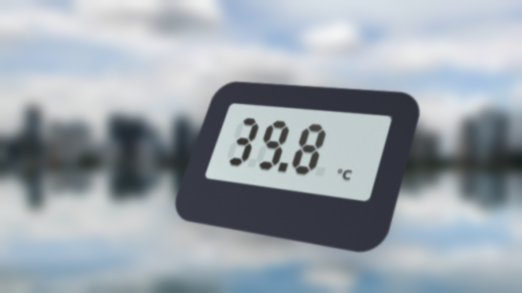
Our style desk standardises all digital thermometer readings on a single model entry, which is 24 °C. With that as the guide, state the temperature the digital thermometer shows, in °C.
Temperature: 39.8 °C
